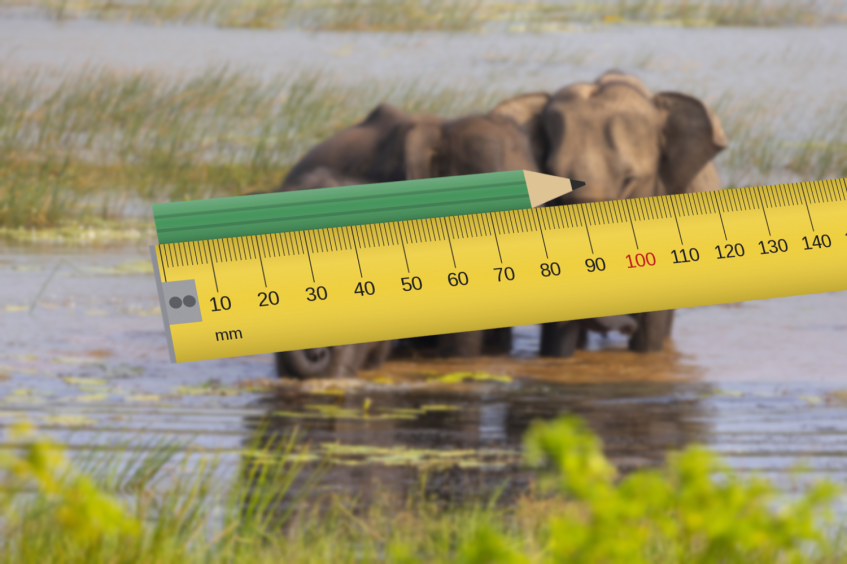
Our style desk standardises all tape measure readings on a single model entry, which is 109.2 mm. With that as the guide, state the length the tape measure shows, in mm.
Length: 92 mm
